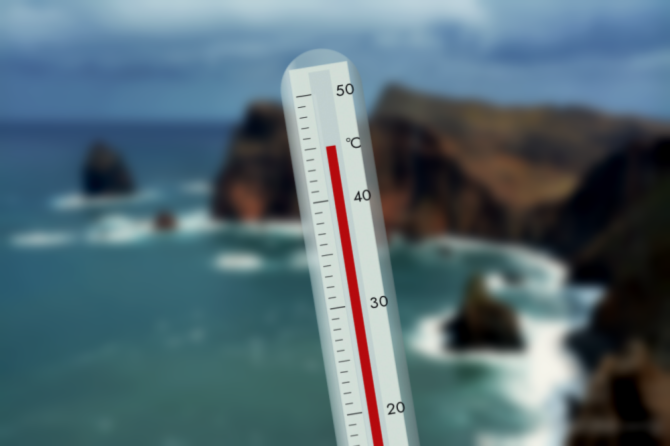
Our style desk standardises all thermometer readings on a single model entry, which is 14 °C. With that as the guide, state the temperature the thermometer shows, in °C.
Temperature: 45 °C
